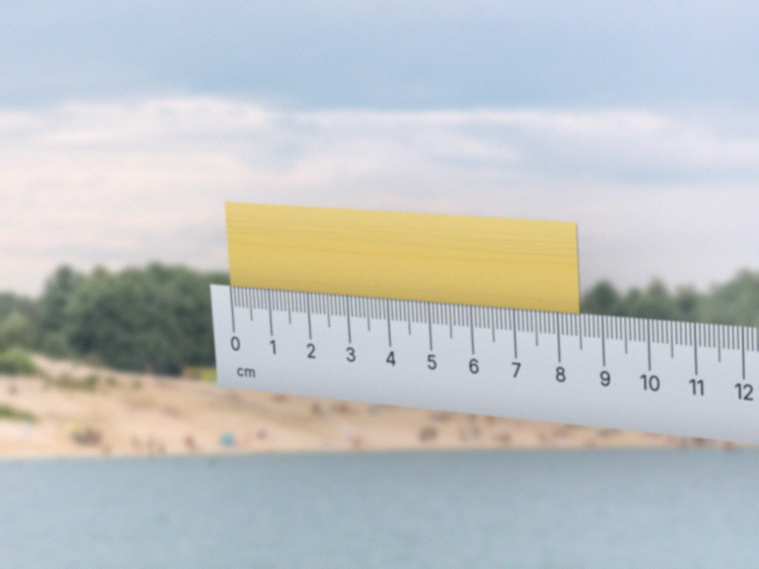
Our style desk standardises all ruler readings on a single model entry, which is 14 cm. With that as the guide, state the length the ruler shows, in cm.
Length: 8.5 cm
